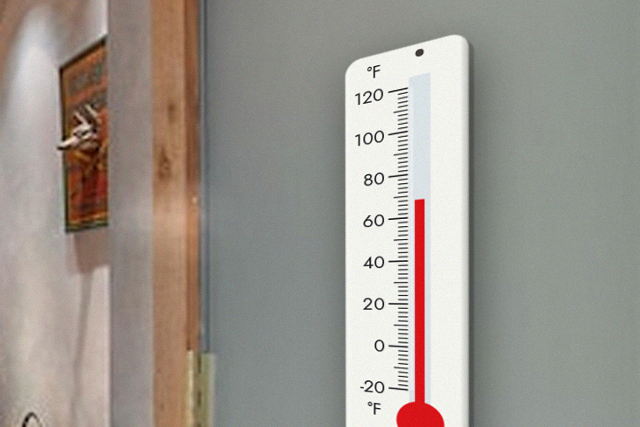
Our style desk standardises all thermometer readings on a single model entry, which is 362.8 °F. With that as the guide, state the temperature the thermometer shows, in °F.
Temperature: 68 °F
